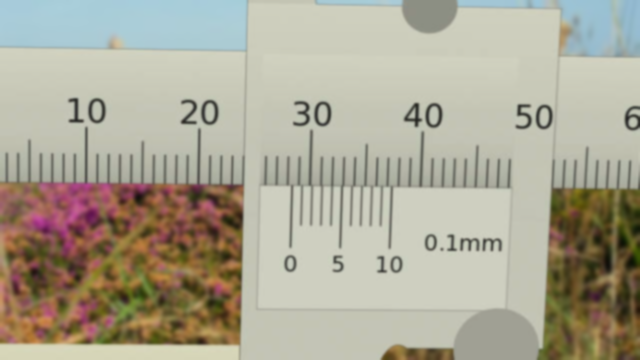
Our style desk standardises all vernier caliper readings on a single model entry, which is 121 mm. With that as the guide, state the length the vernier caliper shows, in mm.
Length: 28.4 mm
